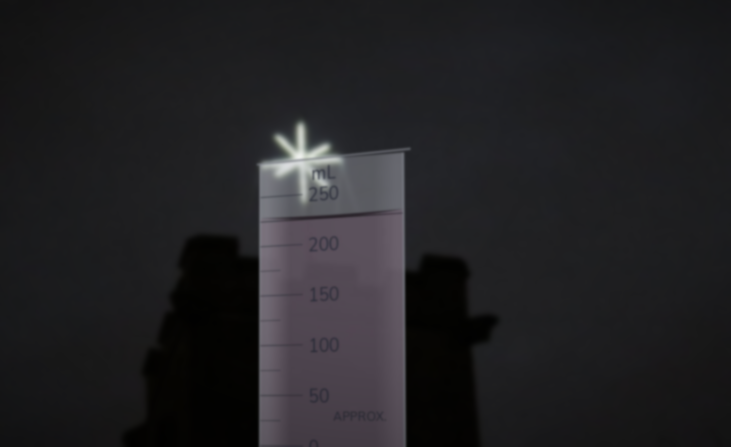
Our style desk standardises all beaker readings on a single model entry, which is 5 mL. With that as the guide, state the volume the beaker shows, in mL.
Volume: 225 mL
